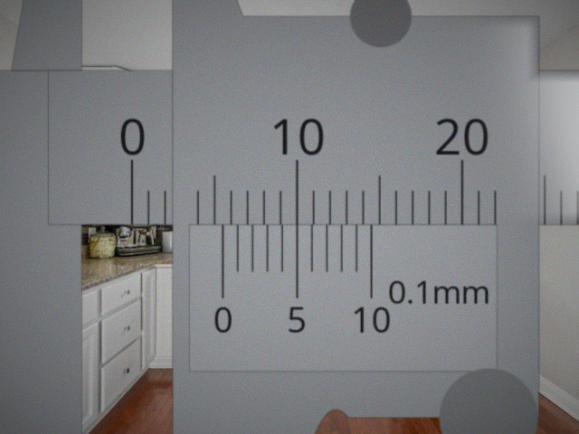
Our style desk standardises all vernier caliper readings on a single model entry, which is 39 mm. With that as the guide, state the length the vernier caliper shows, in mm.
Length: 5.5 mm
